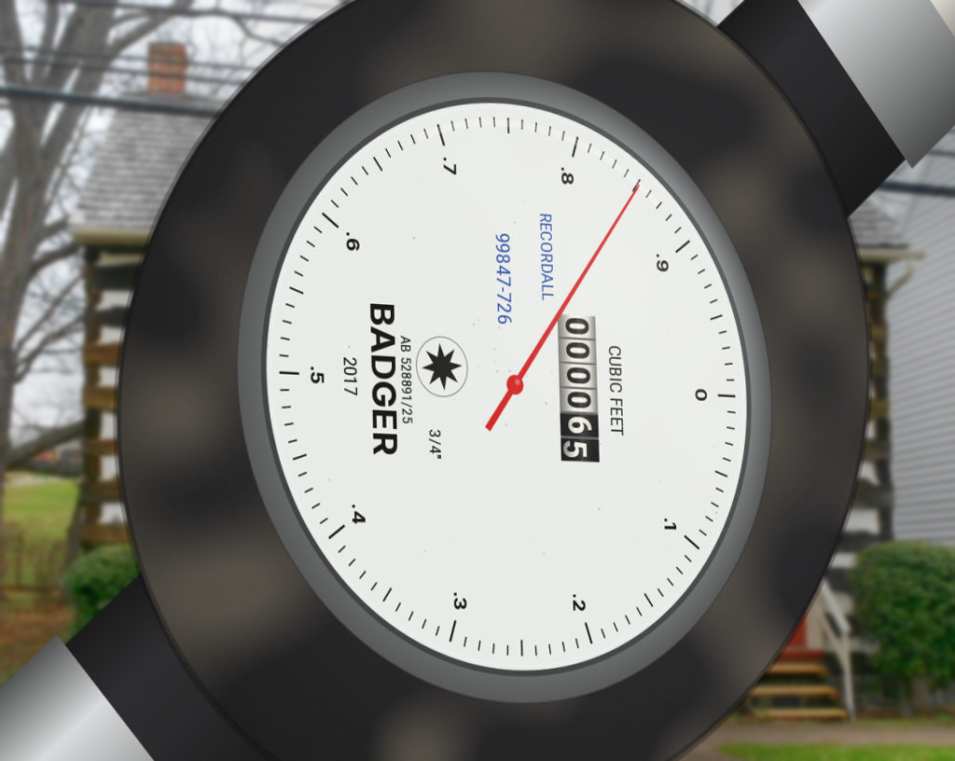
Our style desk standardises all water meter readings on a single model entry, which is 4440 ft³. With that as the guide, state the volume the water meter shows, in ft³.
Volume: 64.85 ft³
